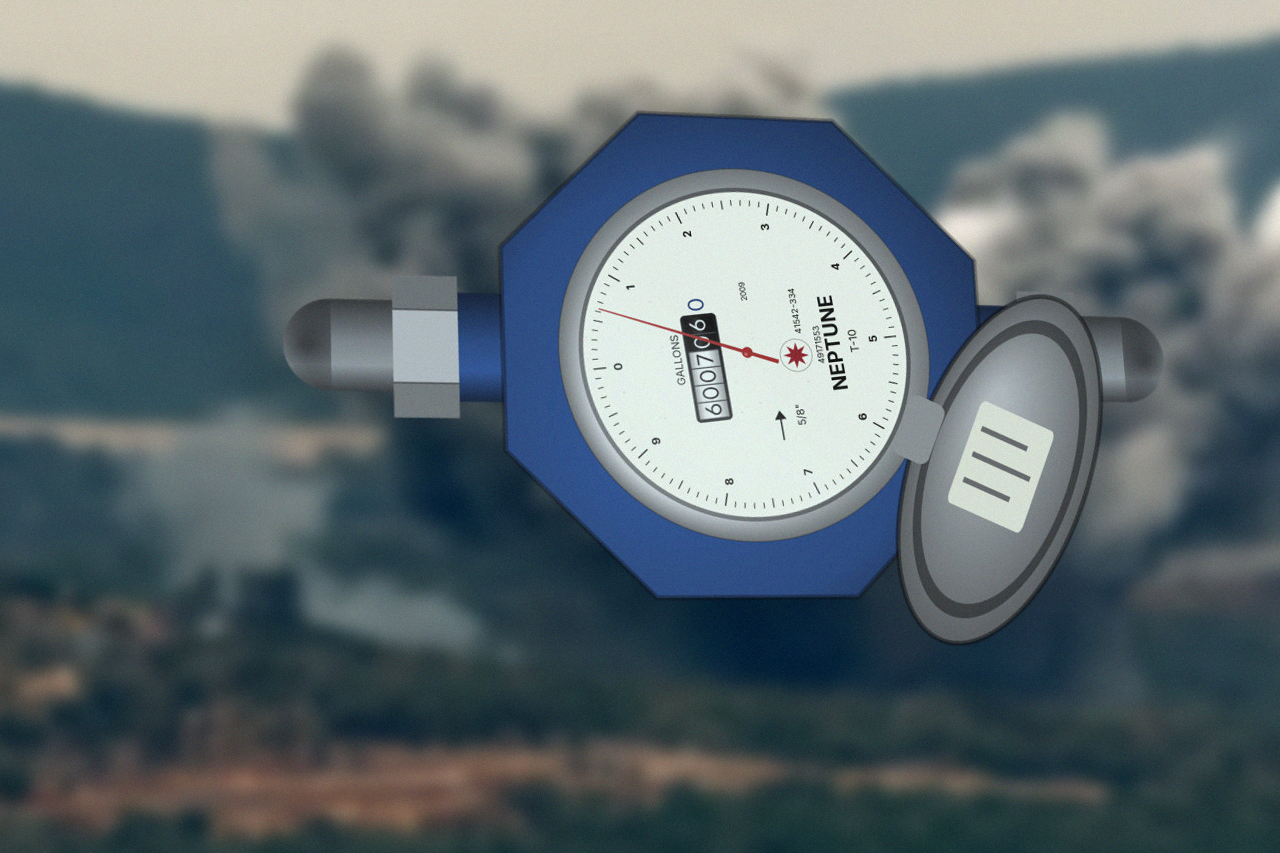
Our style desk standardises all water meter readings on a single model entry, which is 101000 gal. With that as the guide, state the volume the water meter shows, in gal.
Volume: 6007060.6 gal
